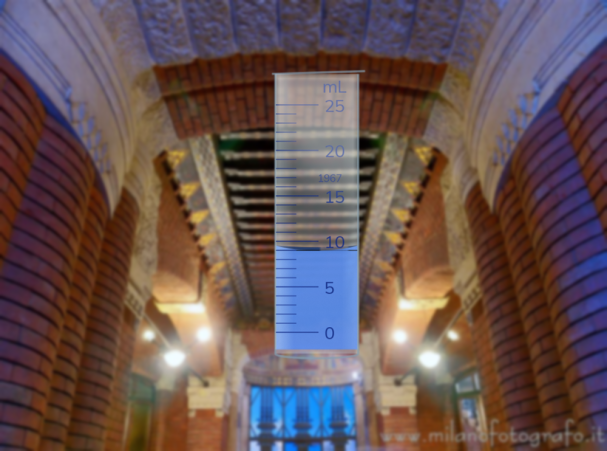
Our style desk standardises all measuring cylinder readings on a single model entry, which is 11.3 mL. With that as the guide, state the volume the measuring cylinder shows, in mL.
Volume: 9 mL
